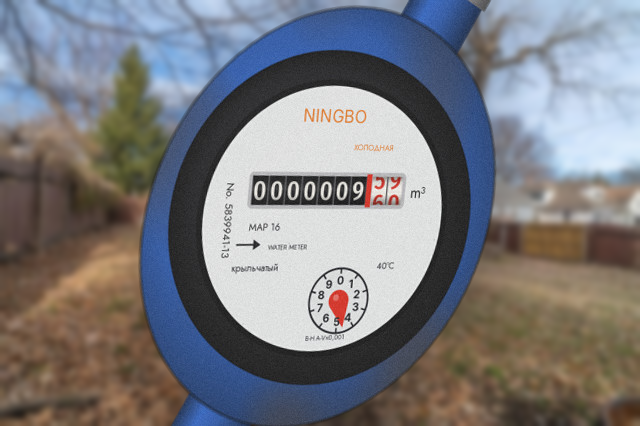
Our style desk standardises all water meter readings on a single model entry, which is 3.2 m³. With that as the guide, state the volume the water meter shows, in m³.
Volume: 9.594 m³
